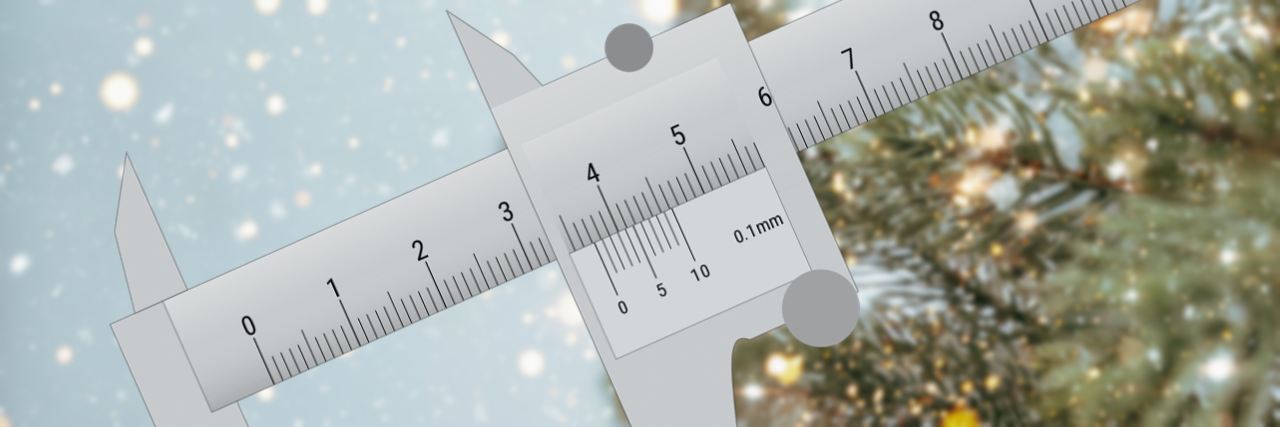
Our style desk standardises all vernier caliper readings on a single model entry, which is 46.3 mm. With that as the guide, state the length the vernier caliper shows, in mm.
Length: 37.2 mm
